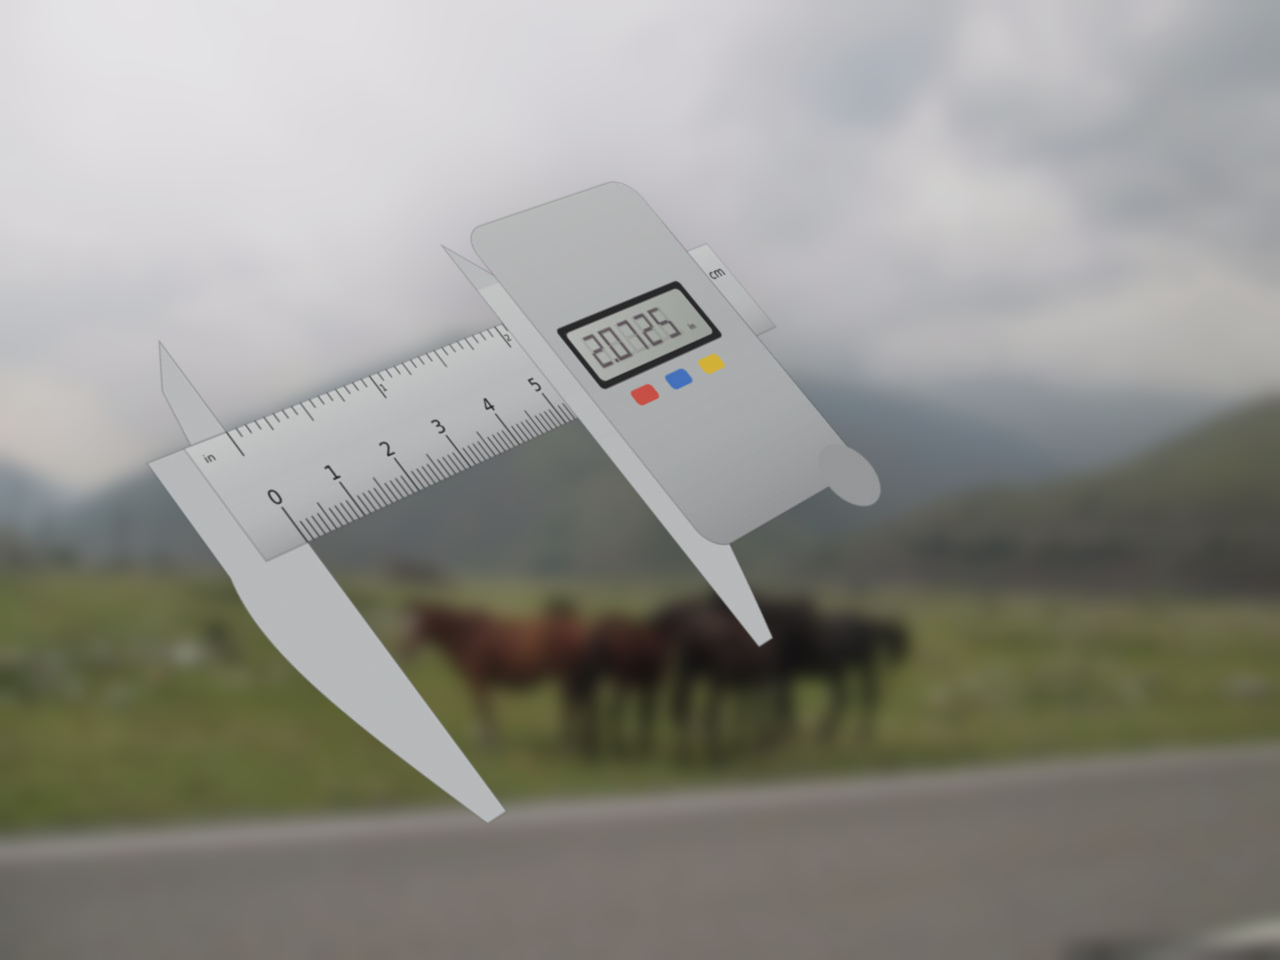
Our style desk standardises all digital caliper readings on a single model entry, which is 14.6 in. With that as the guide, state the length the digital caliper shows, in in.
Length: 2.0725 in
